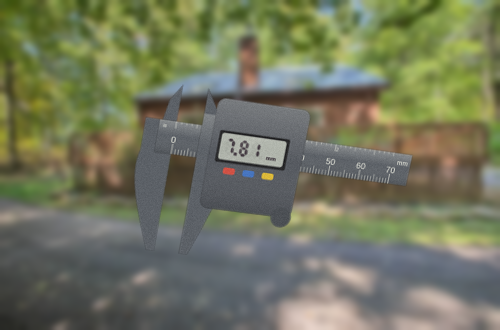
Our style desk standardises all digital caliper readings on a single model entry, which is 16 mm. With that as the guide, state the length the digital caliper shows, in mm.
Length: 7.81 mm
